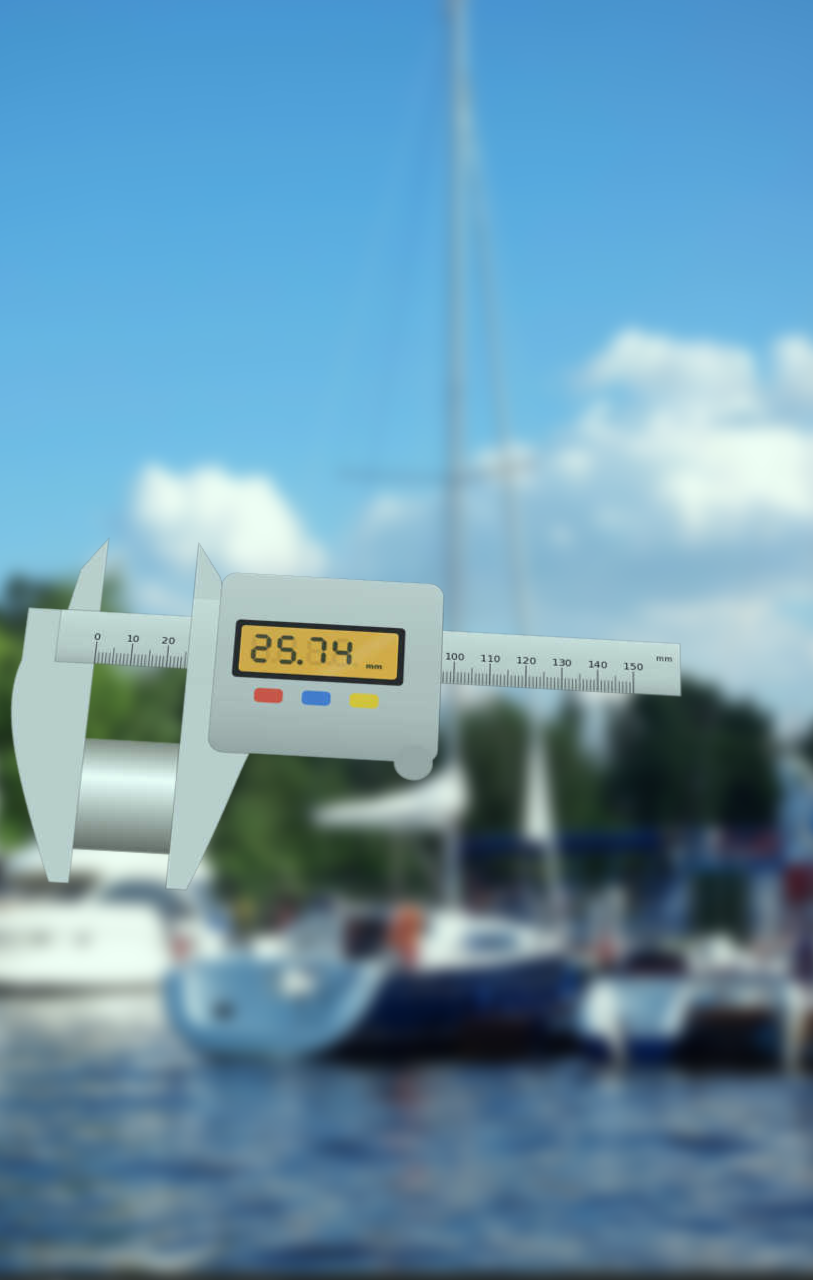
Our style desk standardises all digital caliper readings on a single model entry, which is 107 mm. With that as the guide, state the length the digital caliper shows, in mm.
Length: 25.74 mm
